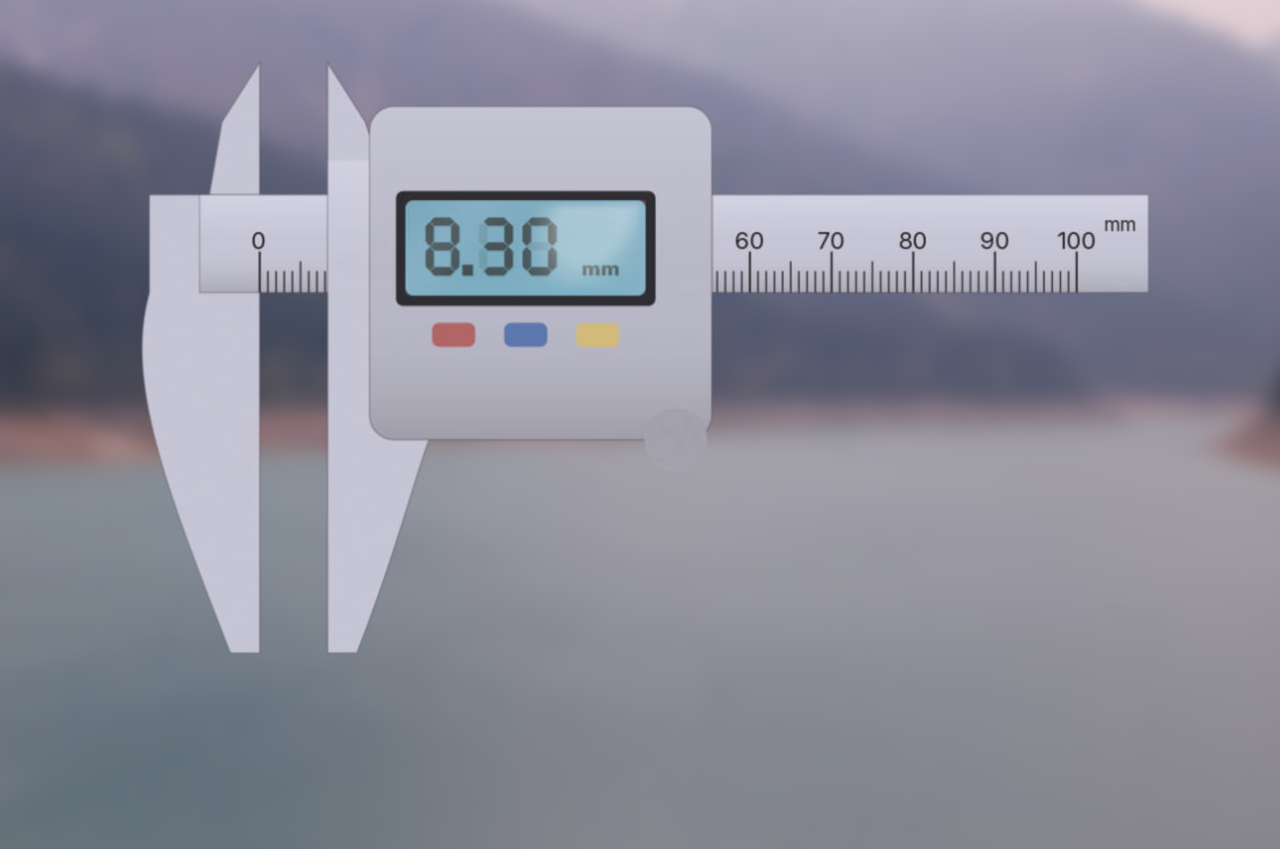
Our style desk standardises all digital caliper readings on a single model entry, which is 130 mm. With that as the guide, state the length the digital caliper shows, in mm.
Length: 8.30 mm
